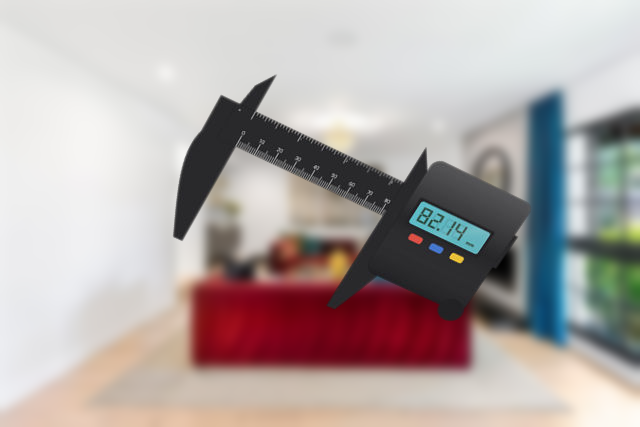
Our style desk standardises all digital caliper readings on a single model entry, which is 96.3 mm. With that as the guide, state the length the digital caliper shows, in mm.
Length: 82.14 mm
